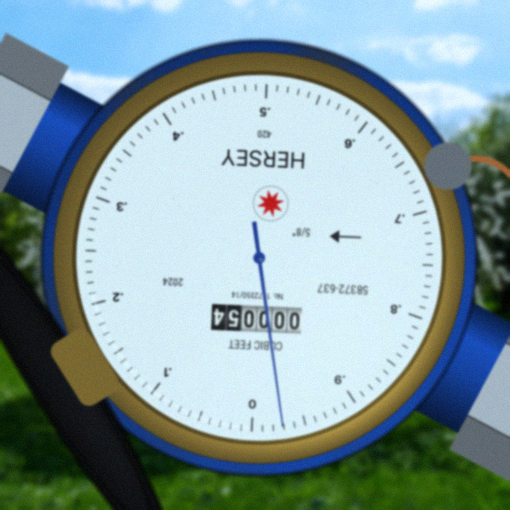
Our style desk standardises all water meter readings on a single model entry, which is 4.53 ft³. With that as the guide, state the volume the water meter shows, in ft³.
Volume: 53.97 ft³
